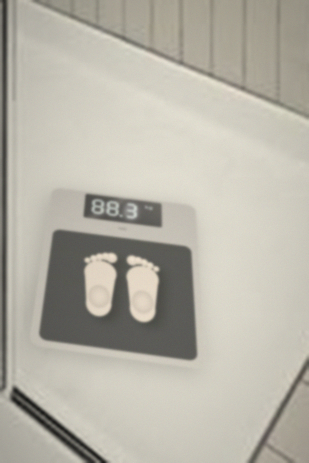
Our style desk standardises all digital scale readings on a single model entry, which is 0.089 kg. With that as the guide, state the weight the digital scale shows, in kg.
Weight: 88.3 kg
